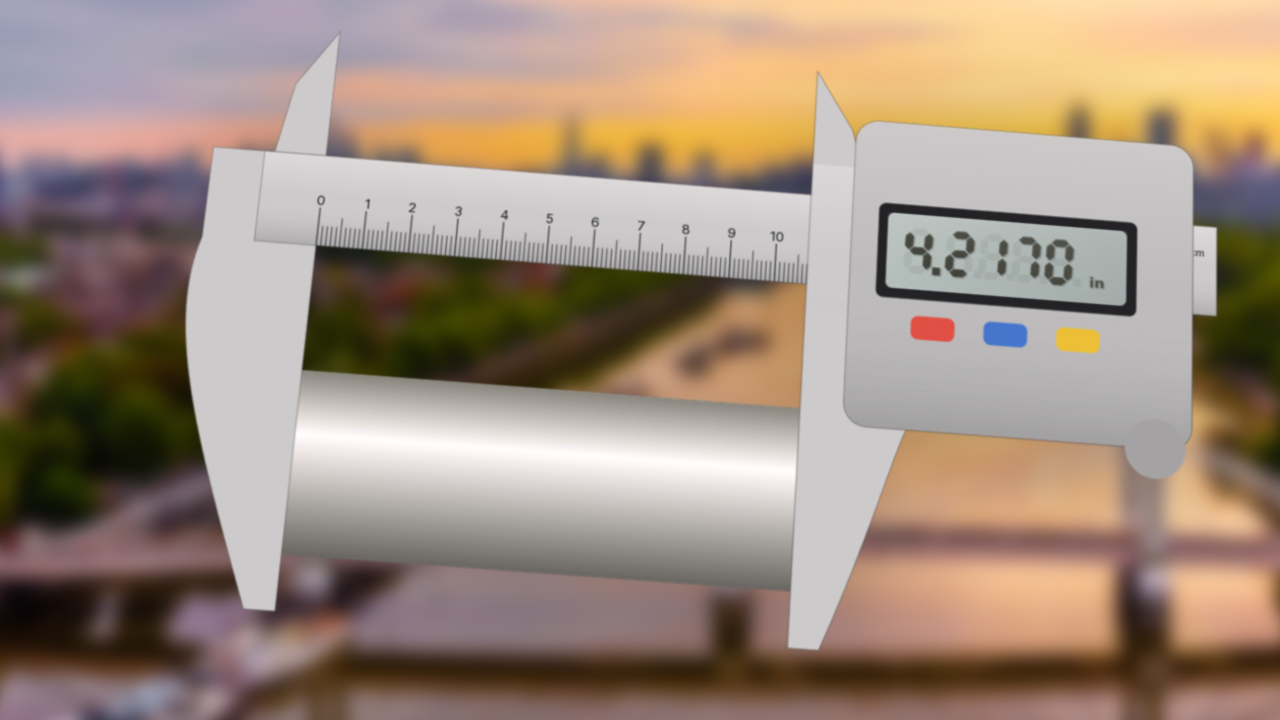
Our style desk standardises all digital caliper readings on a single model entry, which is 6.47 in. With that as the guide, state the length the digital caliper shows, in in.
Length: 4.2170 in
